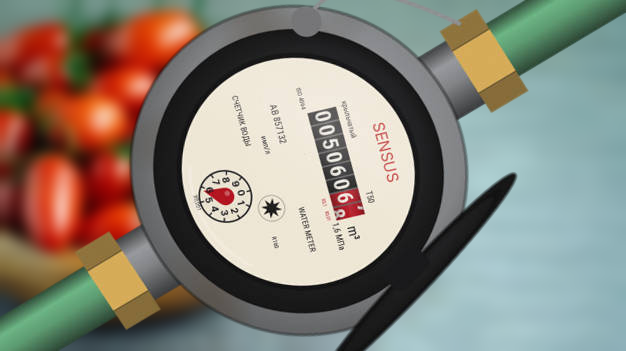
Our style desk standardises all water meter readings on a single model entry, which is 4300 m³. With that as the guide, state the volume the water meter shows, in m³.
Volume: 5060.675 m³
